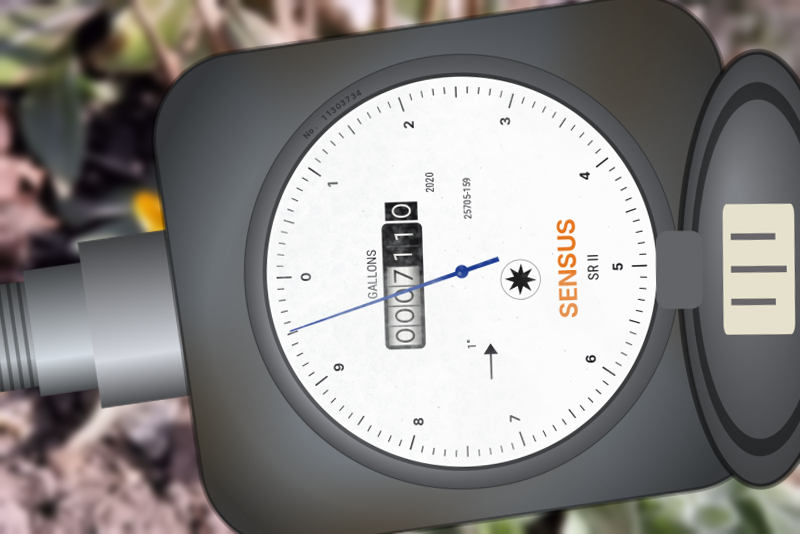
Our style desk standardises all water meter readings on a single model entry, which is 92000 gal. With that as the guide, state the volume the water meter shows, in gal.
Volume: 7109.5 gal
